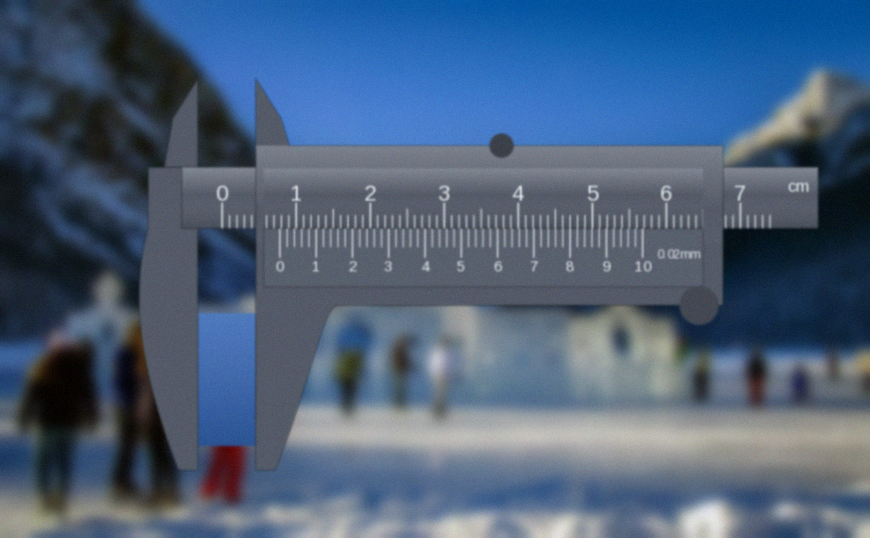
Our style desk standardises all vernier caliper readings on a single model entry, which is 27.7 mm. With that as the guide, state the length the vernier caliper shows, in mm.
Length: 7.8 mm
